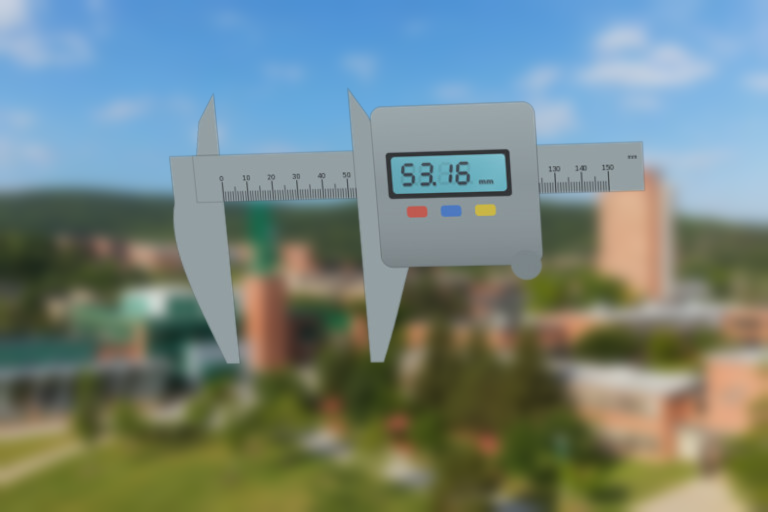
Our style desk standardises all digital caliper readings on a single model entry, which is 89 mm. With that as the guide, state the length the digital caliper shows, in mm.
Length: 53.16 mm
